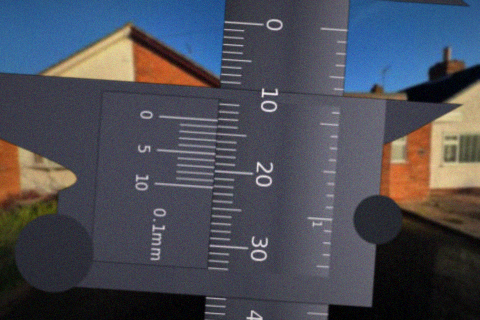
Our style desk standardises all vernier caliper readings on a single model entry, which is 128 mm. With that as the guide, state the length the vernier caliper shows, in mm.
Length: 13.2 mm
